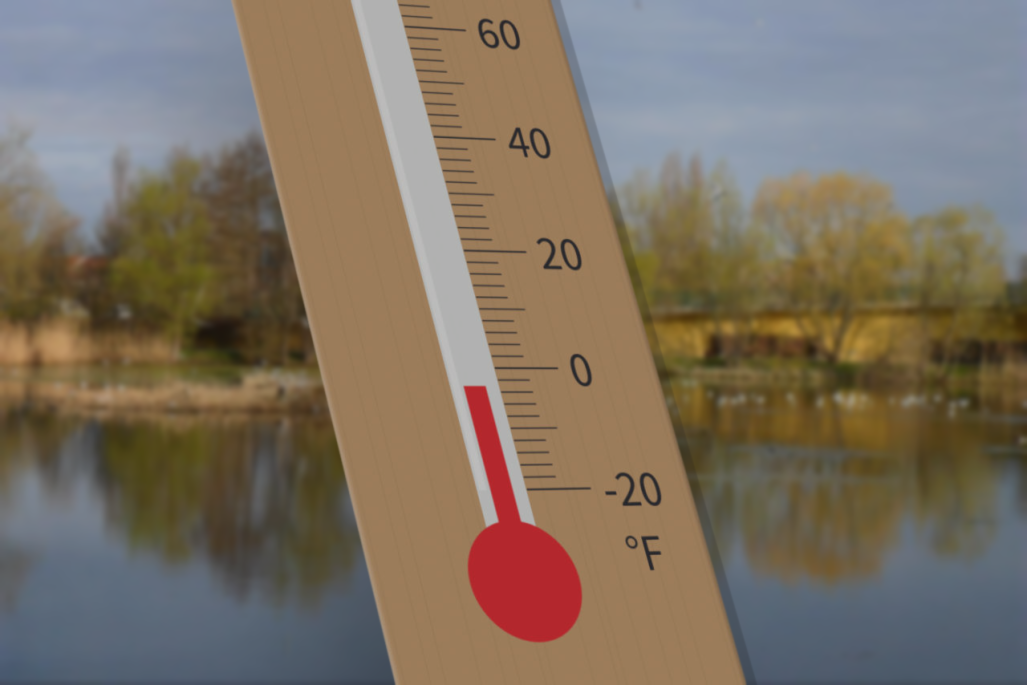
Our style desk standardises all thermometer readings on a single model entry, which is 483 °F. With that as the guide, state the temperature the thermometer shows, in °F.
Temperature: -3 °F
